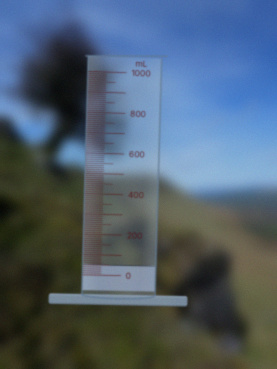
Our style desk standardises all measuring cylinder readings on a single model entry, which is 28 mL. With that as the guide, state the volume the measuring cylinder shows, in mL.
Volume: 50 mL
